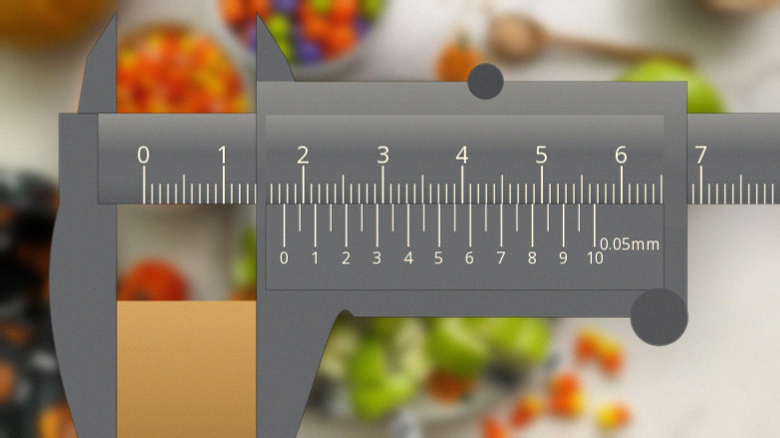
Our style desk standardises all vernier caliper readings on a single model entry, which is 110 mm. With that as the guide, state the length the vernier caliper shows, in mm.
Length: 17.6 mm
